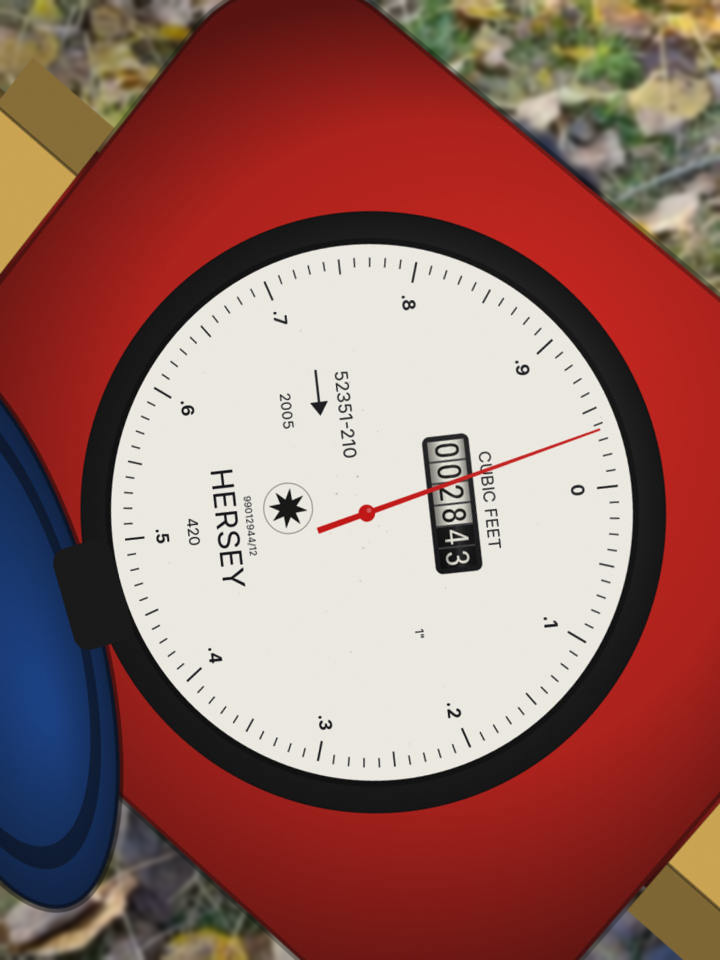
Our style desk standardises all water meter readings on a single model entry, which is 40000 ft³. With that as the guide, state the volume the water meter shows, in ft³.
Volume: 2842.96 ft³
